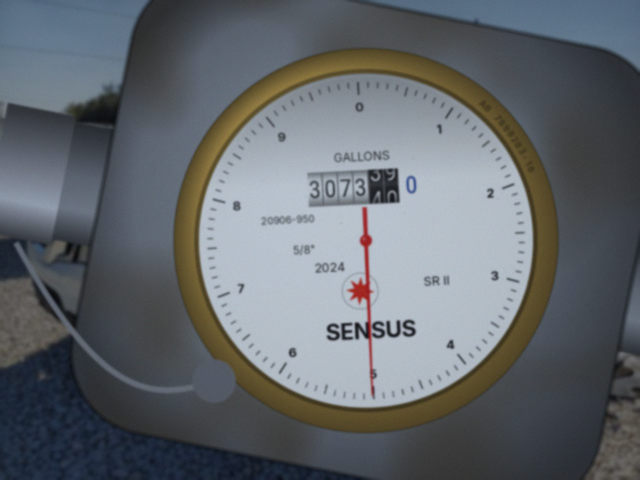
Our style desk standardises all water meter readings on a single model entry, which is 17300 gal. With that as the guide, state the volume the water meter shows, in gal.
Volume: 3073395.0 gal
